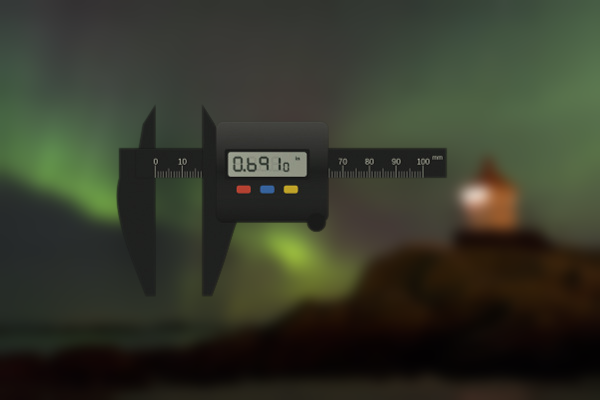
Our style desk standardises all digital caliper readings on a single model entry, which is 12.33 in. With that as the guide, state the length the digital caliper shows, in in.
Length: 0.6910 in
